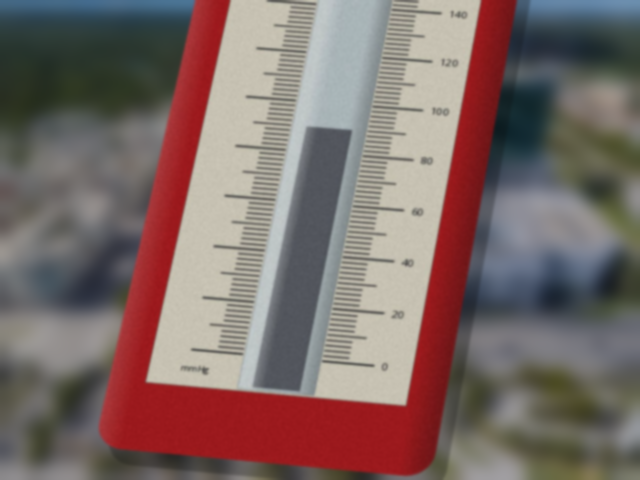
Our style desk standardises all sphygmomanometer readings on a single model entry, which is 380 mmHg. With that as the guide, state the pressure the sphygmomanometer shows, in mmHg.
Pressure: 90 mmHg
